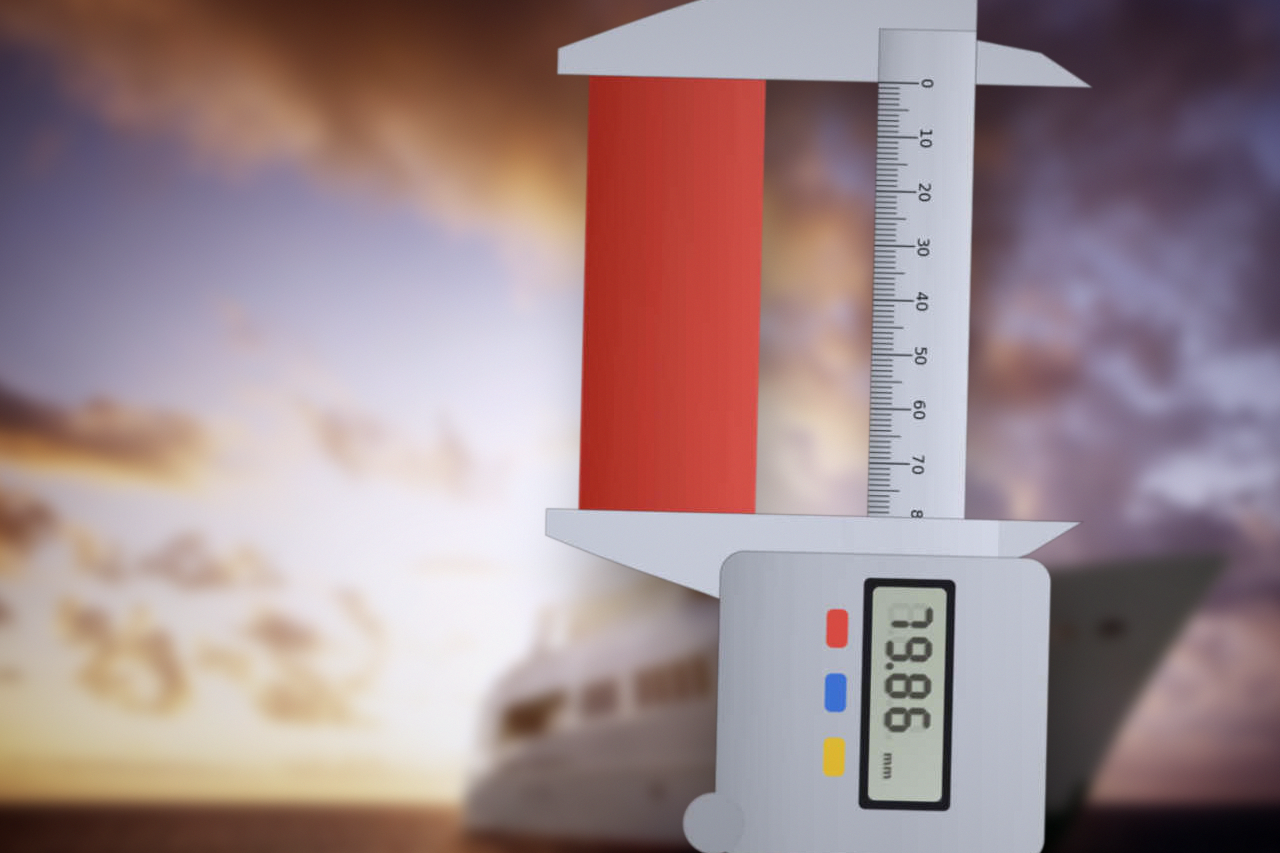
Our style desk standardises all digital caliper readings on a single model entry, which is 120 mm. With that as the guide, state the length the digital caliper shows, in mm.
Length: 79.86 mm
